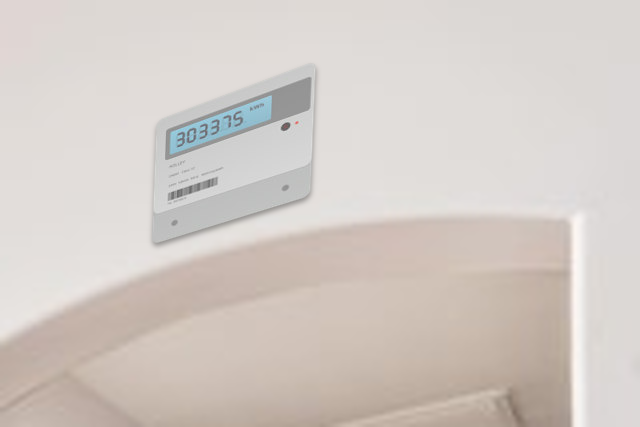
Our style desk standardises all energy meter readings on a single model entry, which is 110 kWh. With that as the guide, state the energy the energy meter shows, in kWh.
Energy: 303375 kWh
